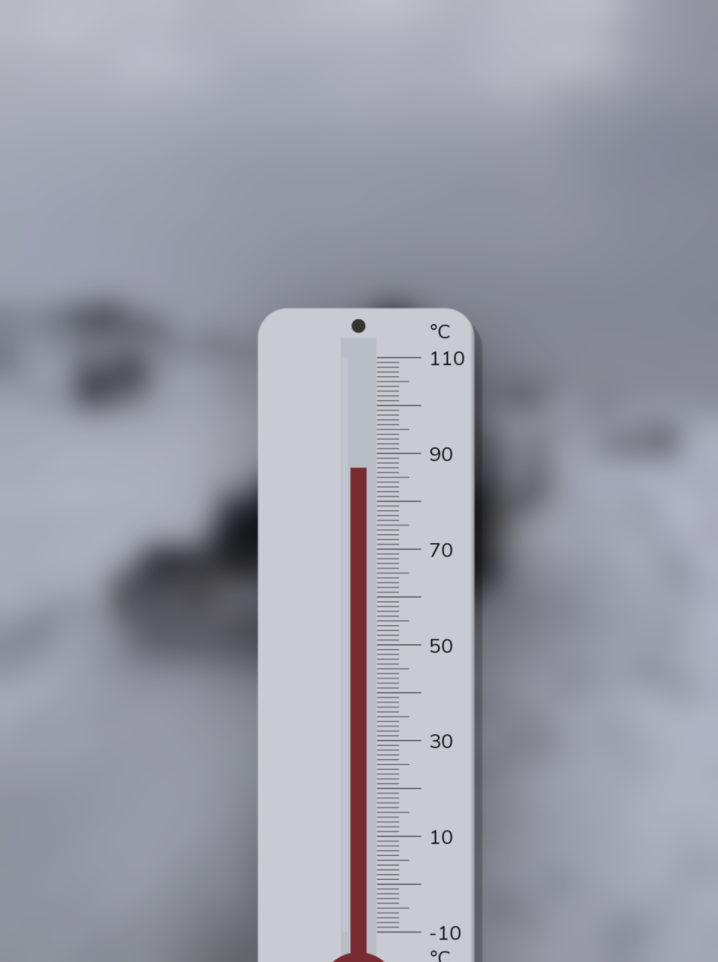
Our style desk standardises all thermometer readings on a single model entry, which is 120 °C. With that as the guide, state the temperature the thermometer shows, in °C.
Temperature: 87 °C
